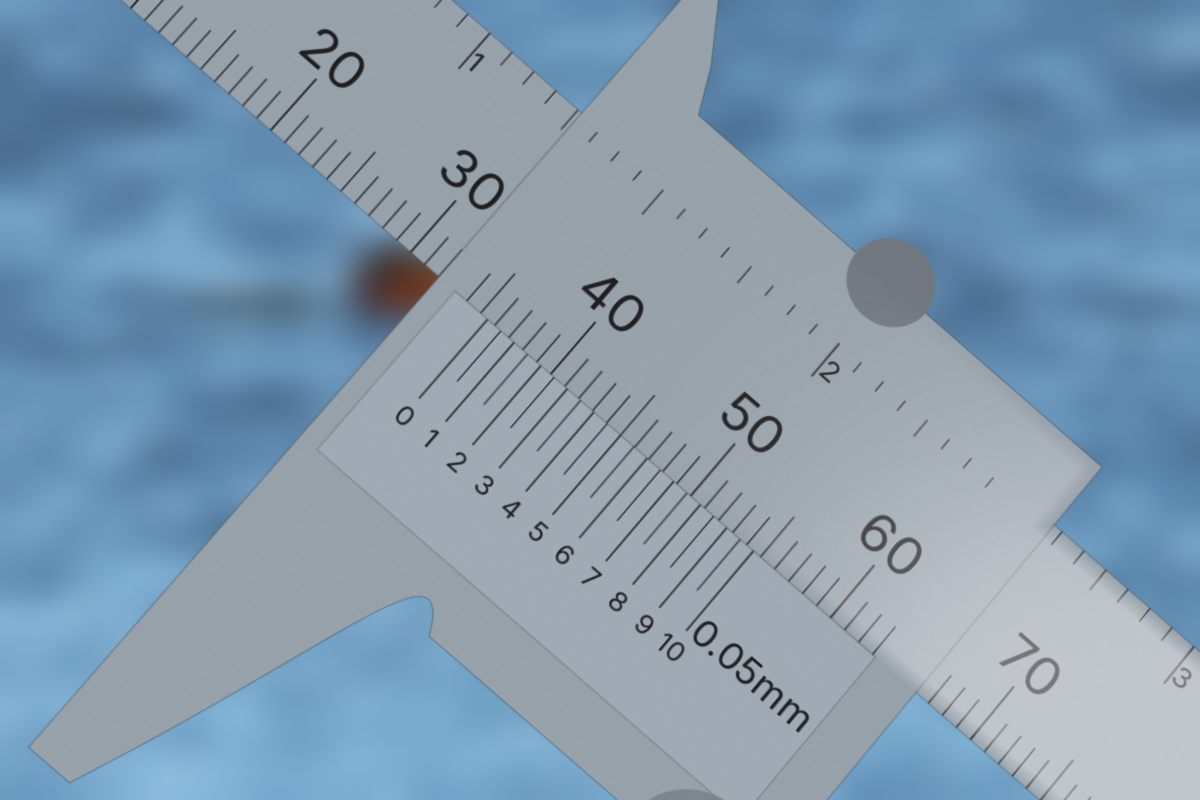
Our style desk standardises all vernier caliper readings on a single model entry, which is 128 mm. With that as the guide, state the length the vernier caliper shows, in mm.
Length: 35.5 mm
